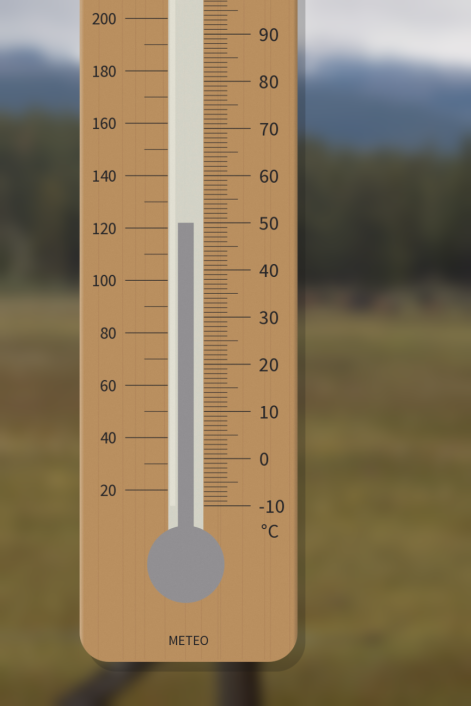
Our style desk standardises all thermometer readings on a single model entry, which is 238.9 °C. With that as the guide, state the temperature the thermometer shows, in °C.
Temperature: 50 °C
